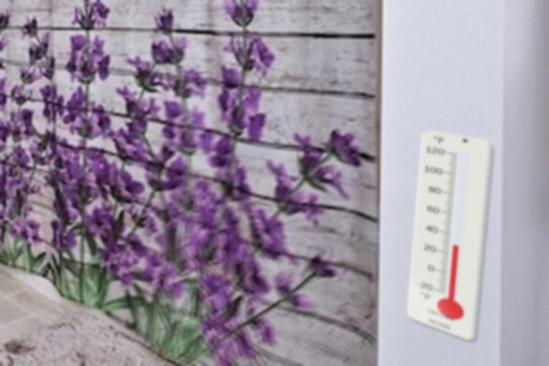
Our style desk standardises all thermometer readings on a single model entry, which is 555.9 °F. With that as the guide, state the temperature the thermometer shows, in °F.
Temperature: 30 °F
